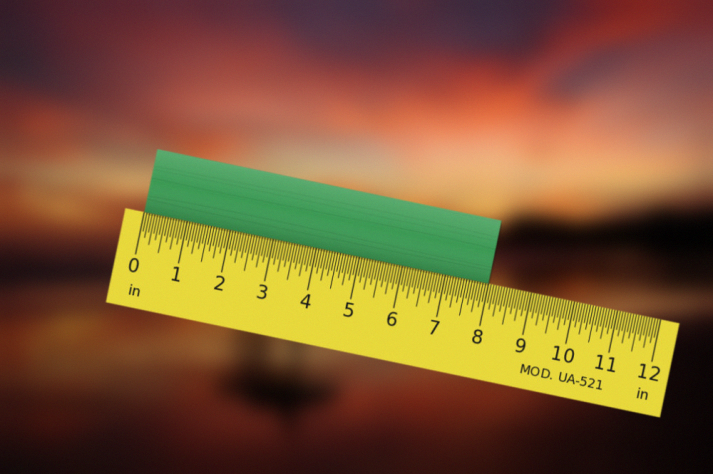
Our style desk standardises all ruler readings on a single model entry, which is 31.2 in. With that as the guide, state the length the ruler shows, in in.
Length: 8 in
